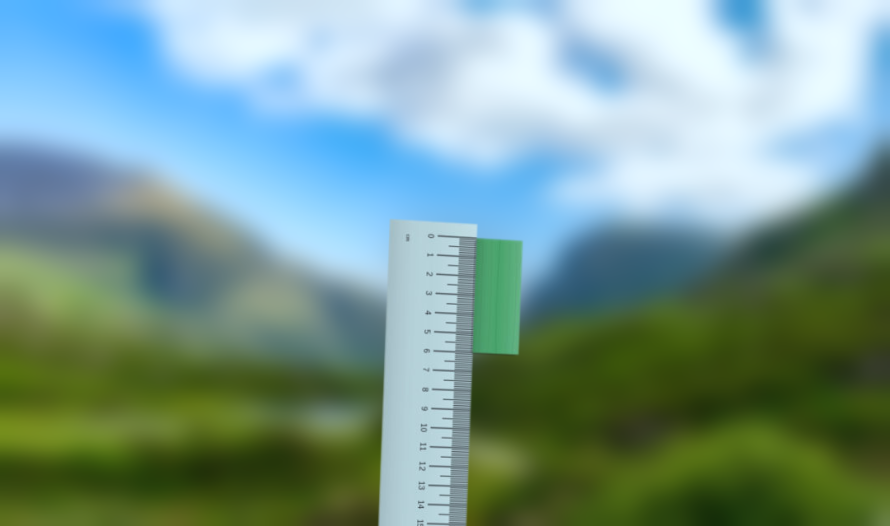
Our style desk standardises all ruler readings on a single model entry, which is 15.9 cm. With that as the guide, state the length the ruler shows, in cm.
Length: 6 cm
